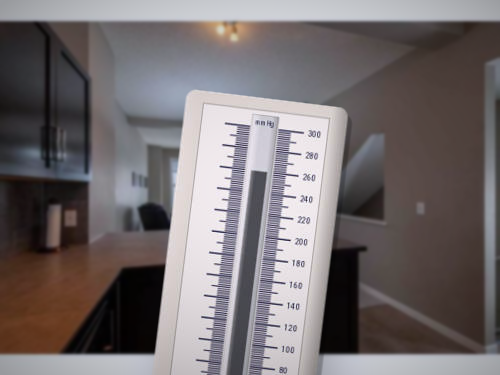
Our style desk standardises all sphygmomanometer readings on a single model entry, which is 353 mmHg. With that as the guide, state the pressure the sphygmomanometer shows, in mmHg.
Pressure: 260 mmHg
